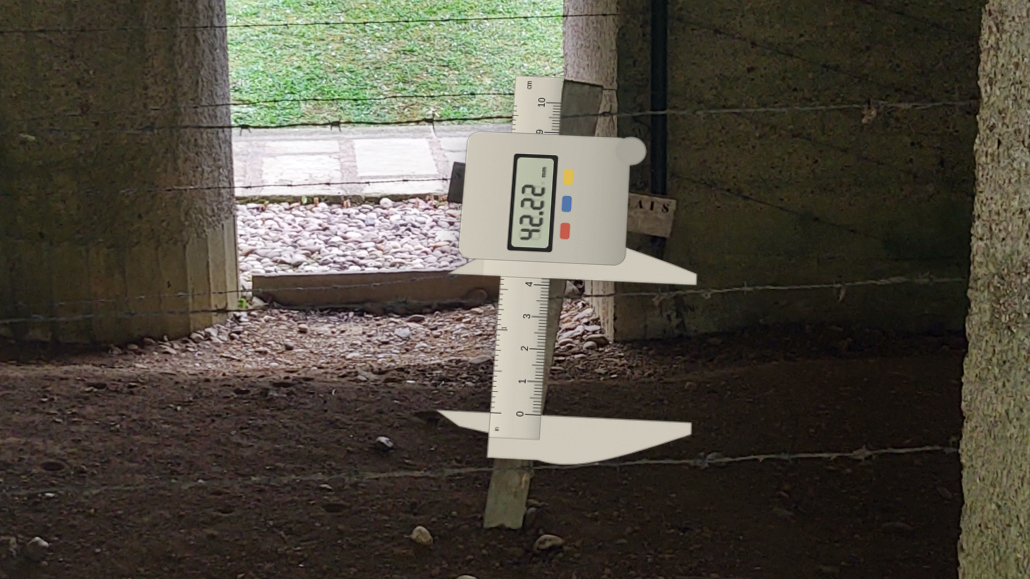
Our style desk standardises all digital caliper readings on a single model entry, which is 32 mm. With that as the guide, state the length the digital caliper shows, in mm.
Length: 42.22 mm
